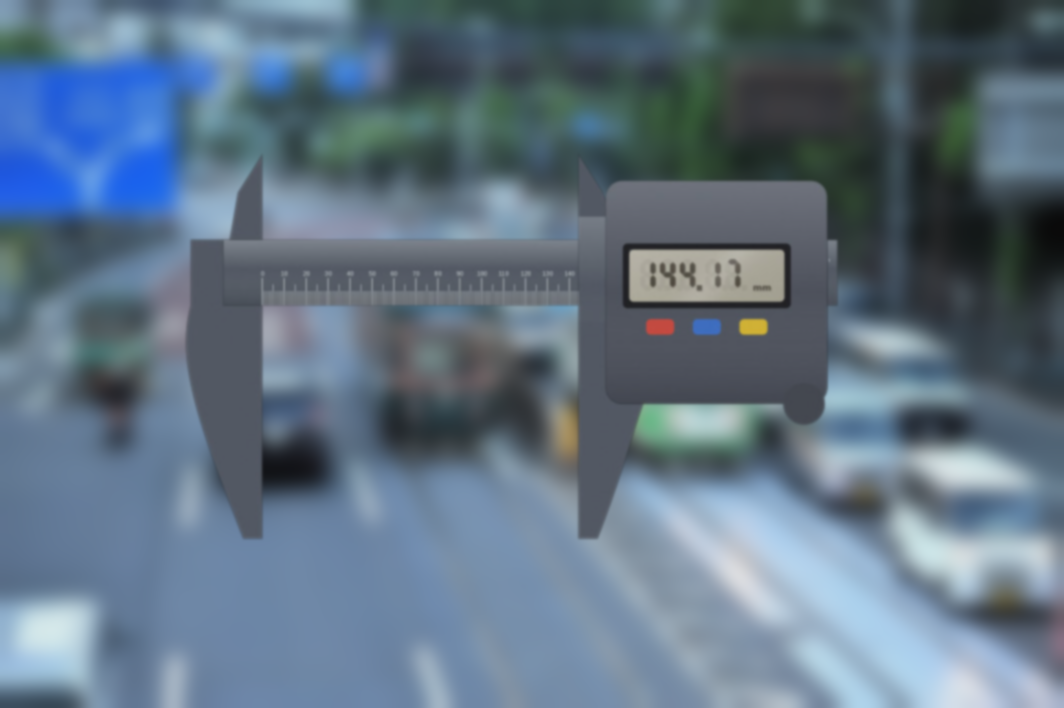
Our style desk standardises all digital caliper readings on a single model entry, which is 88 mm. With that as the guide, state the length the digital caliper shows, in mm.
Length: 144.17 mm
